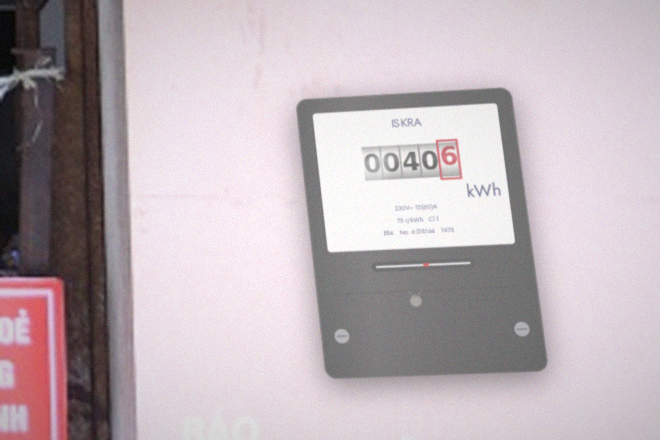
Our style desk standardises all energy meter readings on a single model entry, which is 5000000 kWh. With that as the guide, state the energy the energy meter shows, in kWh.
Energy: 40.6 kWh
